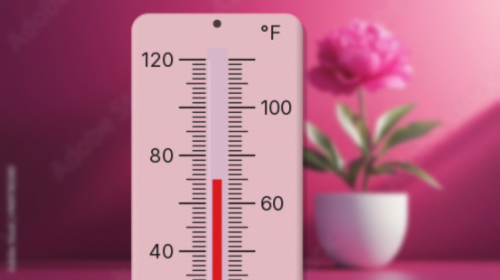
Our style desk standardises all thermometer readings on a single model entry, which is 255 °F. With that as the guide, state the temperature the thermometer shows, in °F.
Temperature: 70 °F
